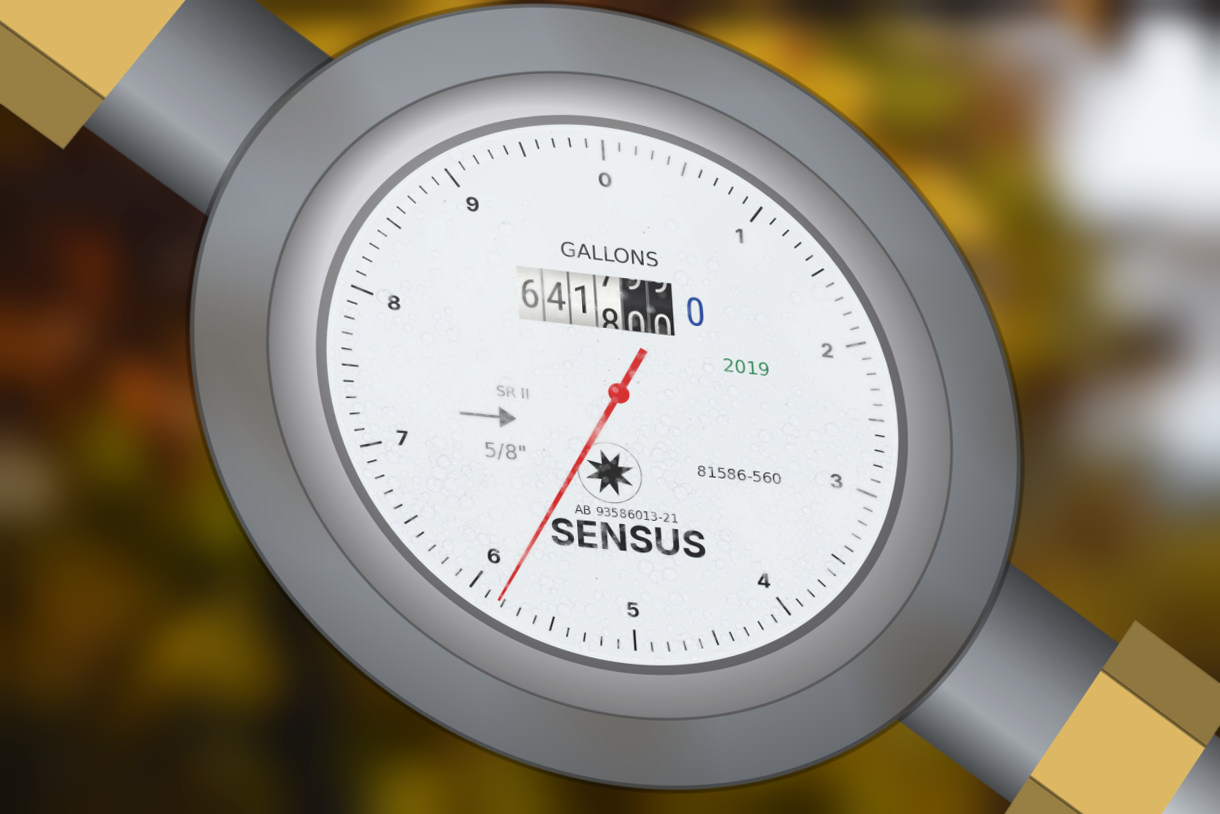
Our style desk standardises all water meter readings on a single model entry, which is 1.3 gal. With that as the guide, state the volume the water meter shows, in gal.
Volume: 6417995.8 gal
